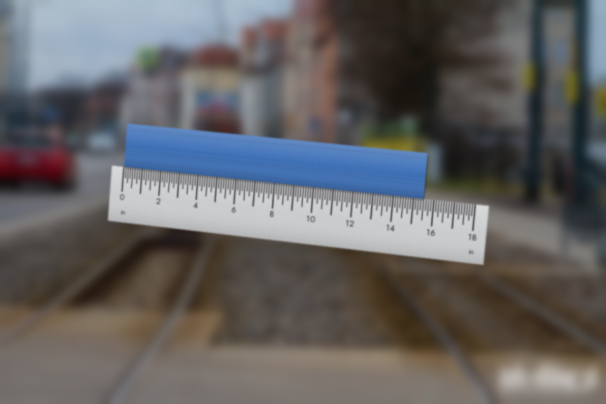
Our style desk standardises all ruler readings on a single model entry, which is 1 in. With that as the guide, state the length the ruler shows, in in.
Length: 15.5 in
